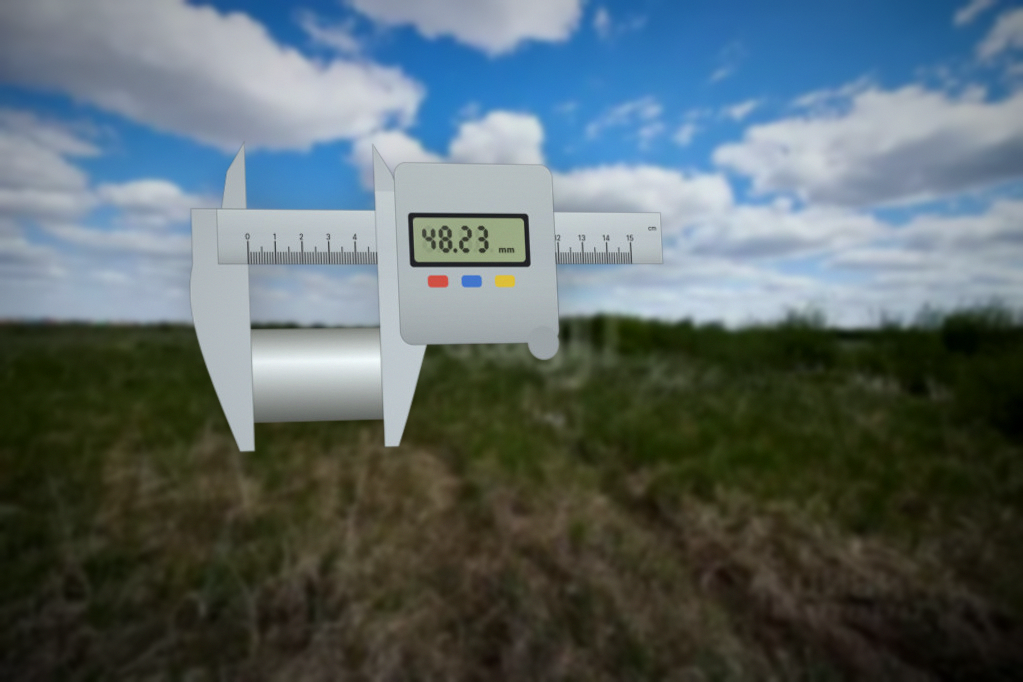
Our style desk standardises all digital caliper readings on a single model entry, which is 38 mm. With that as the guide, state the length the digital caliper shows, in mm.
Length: 48.23 mm
